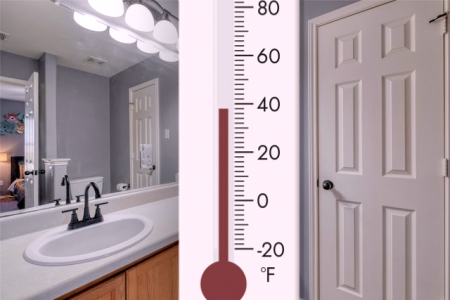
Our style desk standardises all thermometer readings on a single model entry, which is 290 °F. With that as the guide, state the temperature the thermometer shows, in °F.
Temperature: 38 °F
